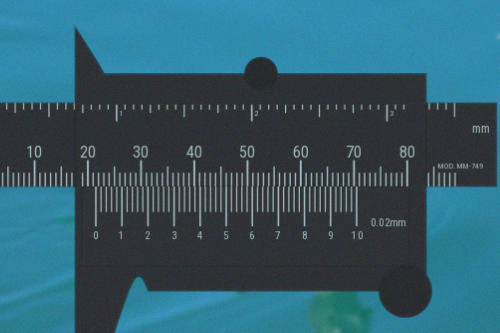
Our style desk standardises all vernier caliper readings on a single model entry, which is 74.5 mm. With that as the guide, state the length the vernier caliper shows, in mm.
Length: 21.5 mm
